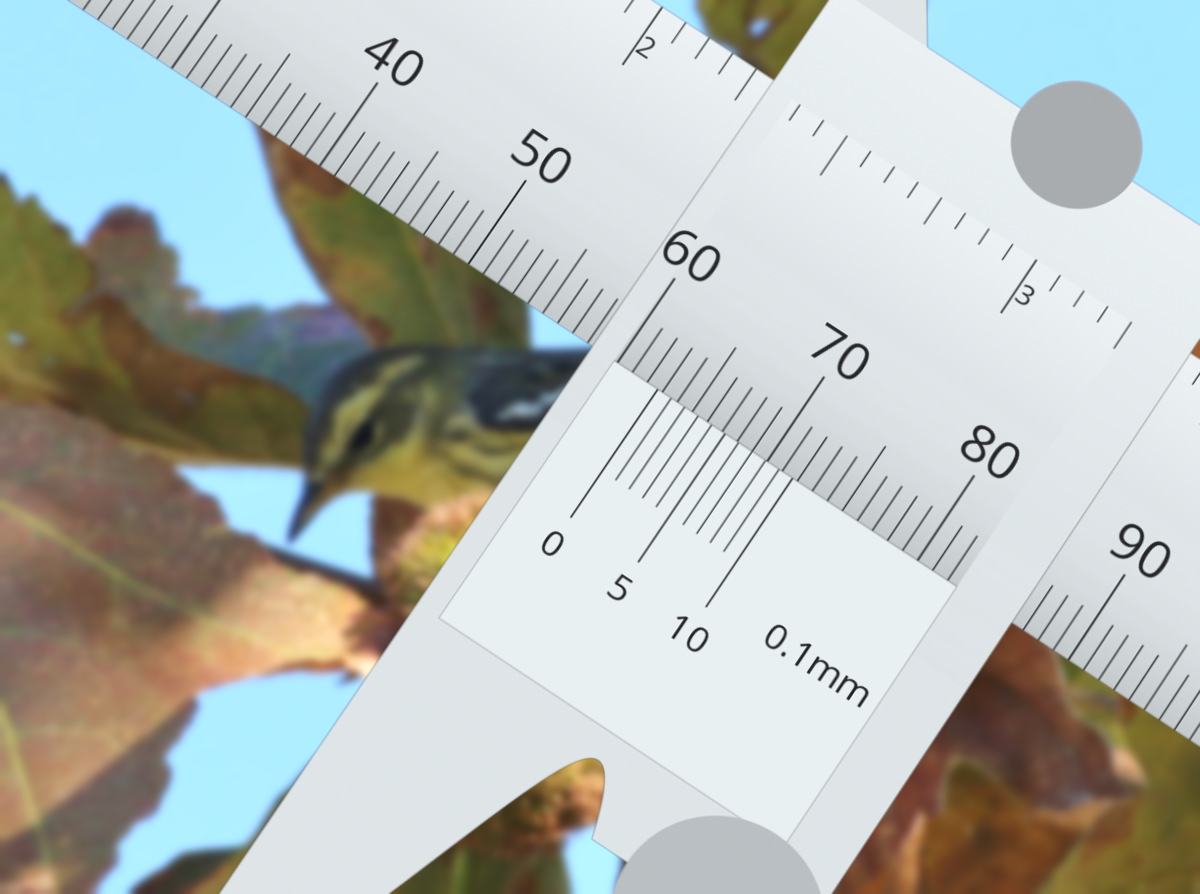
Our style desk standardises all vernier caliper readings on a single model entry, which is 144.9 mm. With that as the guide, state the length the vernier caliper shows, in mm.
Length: 62.7 mm
